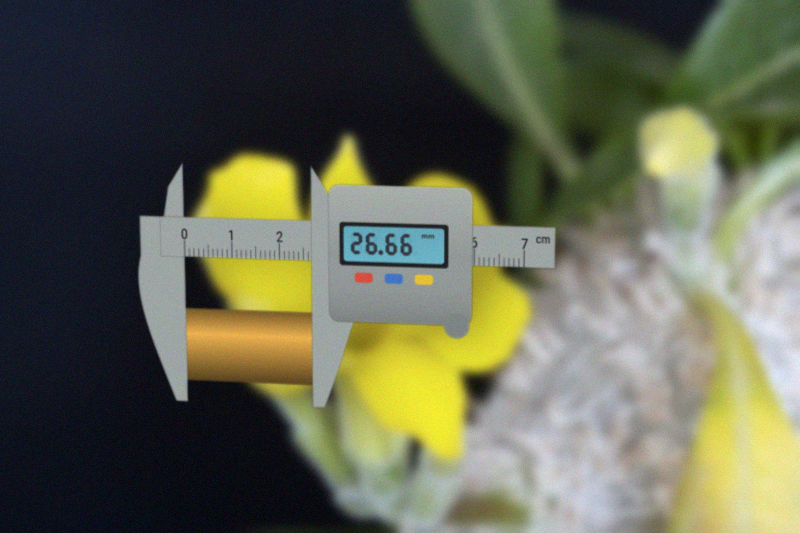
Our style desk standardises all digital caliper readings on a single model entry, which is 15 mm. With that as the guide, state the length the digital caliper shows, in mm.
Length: 26.66 mm
